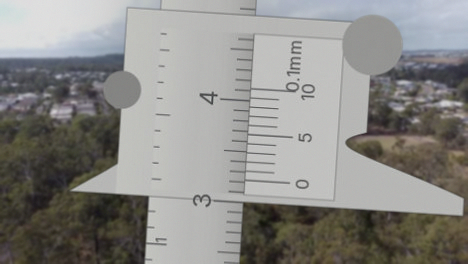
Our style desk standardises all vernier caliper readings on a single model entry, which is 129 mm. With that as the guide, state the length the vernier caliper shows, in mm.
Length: 32.2 mm
